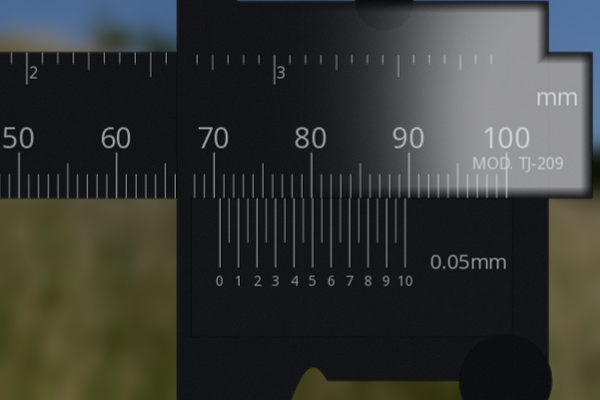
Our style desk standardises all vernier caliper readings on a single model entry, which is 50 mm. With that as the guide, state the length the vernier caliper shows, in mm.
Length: 70.6 mm
